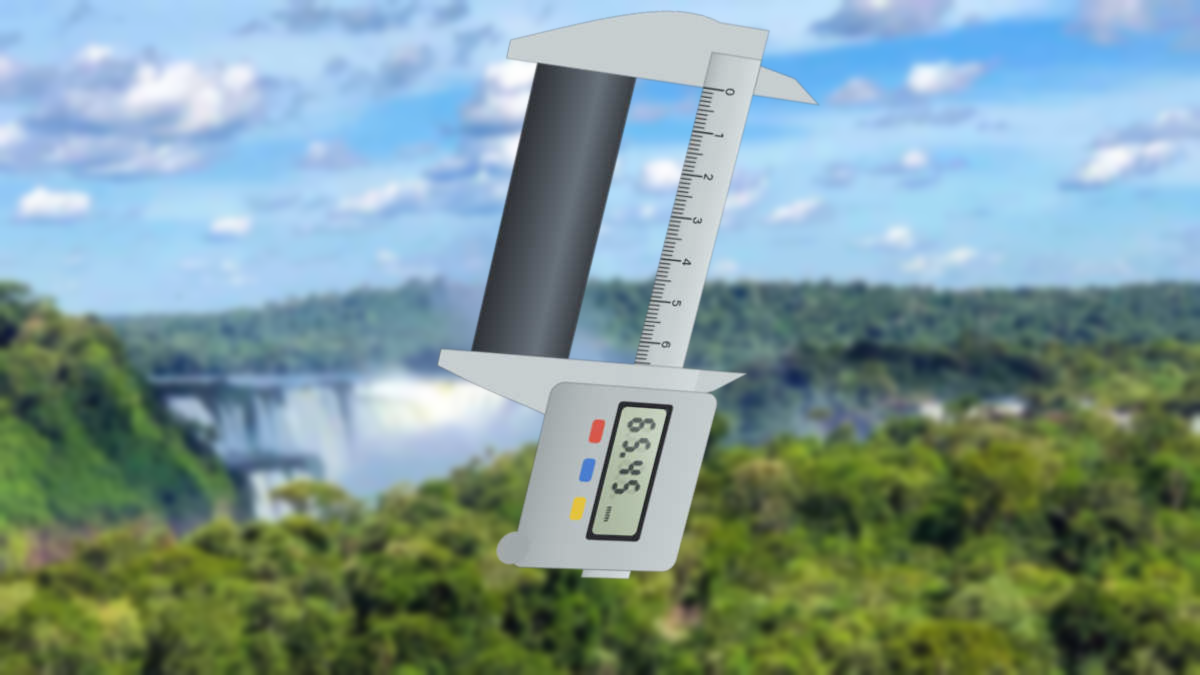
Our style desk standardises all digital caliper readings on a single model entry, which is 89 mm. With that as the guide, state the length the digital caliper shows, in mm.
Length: 65.45 mm
